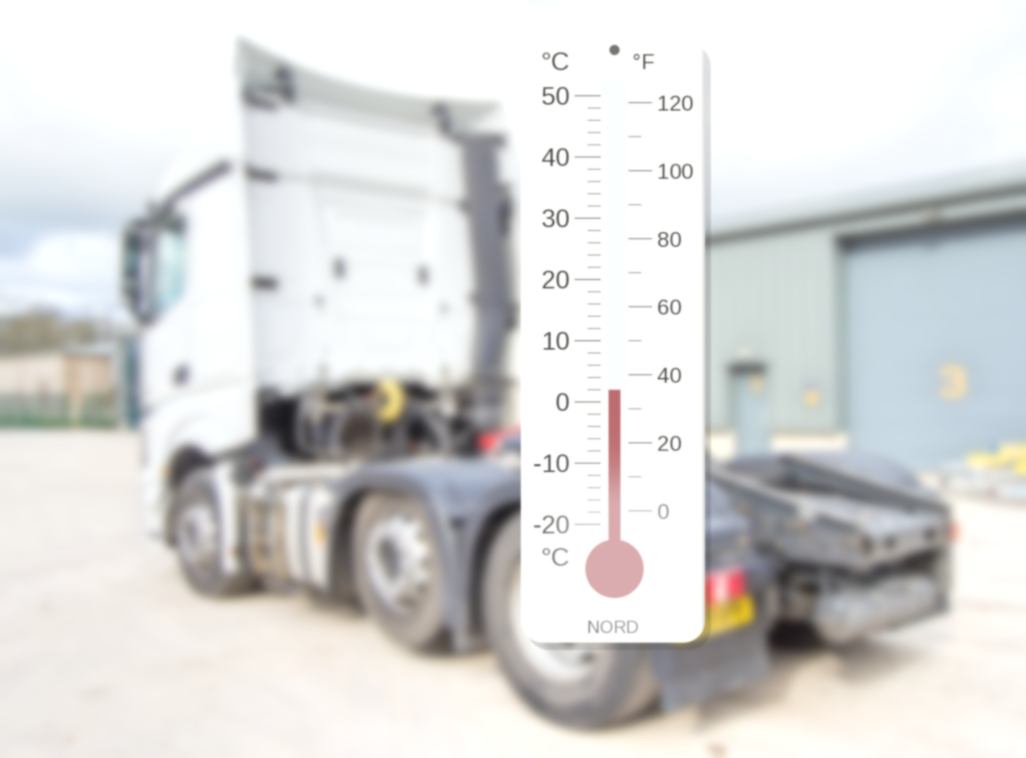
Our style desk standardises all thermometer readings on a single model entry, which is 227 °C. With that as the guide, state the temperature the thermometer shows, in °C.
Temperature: 2 °C
